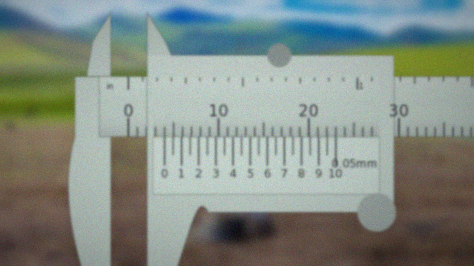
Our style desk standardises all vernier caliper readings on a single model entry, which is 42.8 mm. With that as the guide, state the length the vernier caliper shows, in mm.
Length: 4.0 mm
